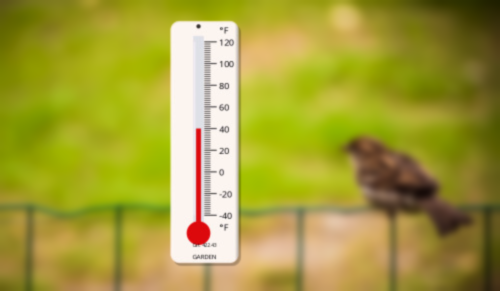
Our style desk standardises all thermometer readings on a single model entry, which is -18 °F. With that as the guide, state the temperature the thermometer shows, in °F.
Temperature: 40 °F
